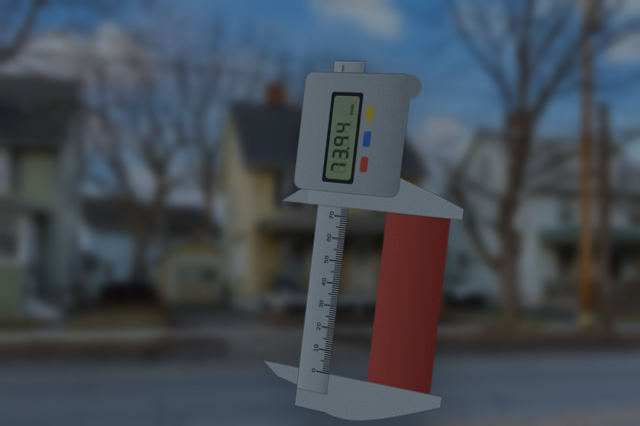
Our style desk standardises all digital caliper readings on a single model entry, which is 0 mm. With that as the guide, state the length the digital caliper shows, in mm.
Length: 73.94 mm
